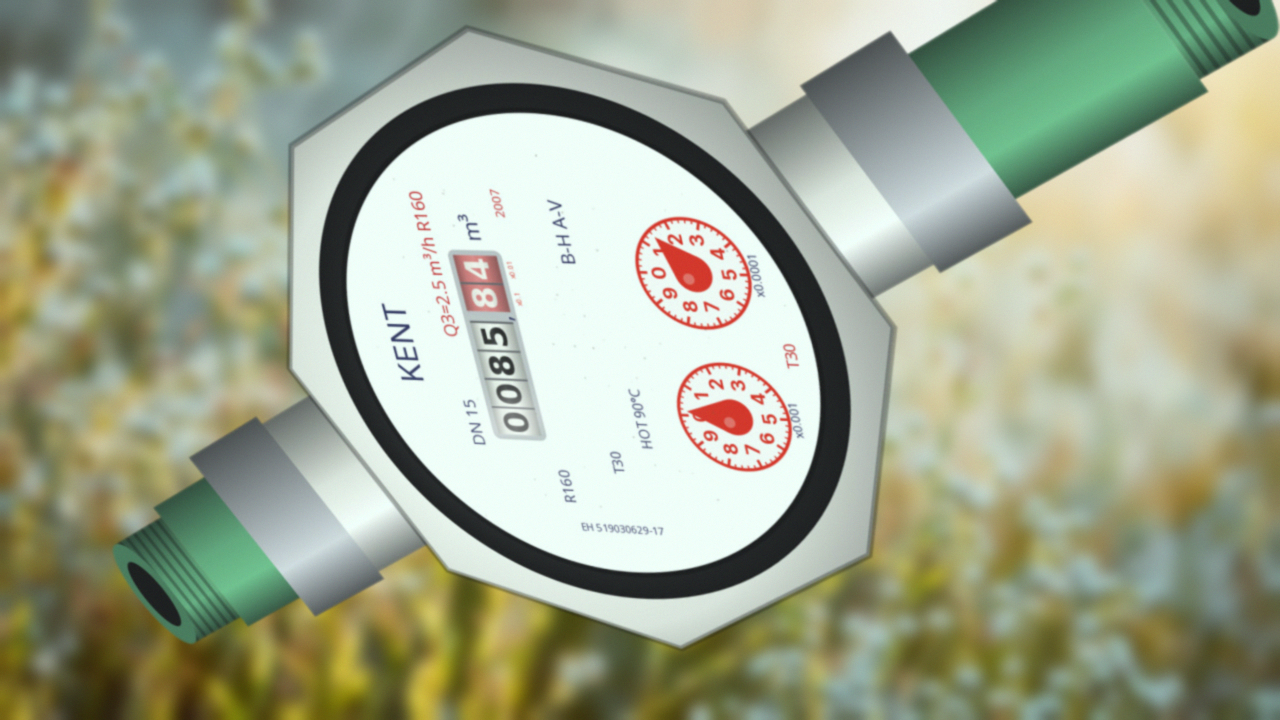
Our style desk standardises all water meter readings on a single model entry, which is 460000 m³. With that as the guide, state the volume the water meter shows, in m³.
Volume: 85.8401 m³
